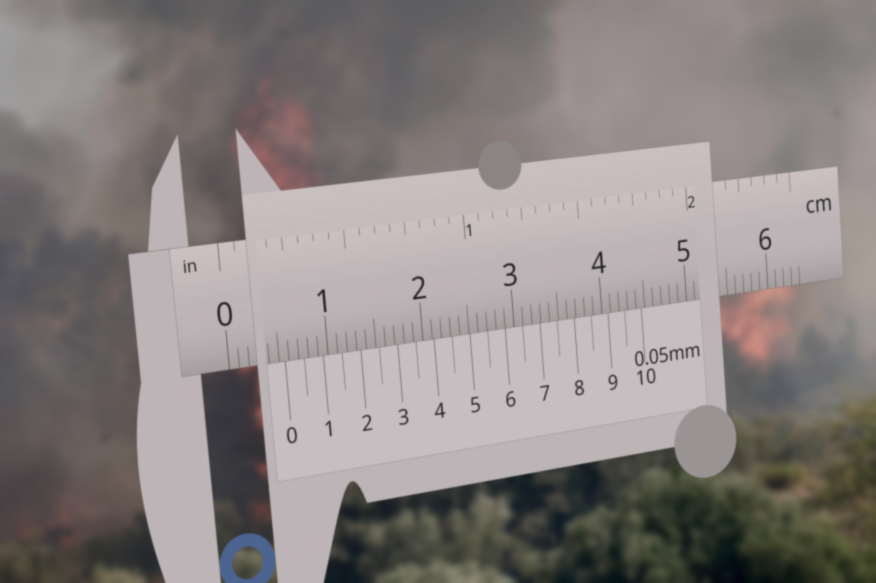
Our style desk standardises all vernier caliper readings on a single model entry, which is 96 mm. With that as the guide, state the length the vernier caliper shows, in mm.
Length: 5.6 mm
